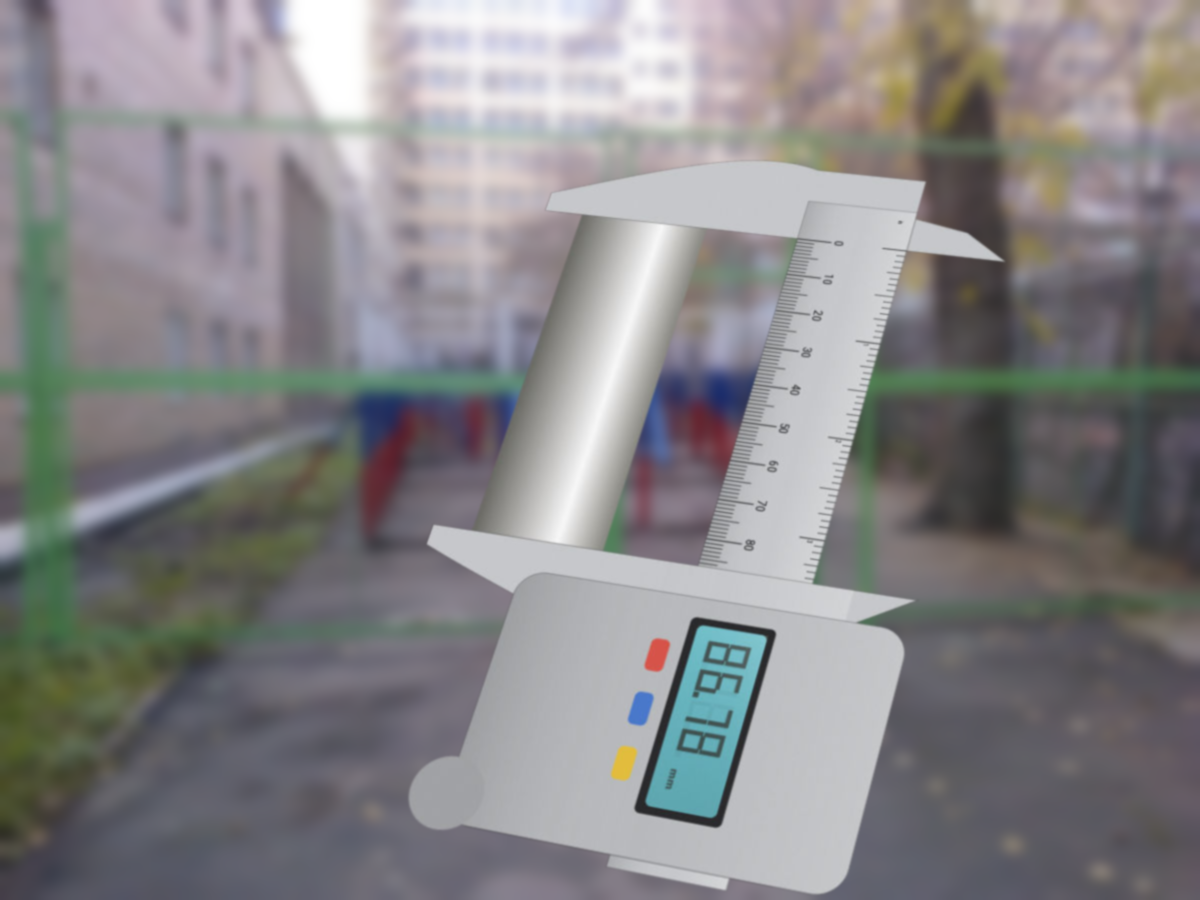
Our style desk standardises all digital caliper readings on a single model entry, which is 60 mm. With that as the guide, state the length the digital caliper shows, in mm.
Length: 86.78 mm
